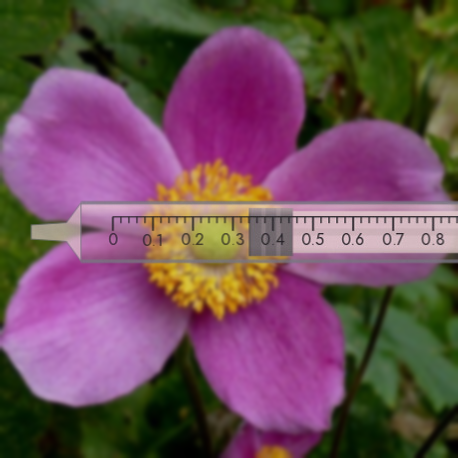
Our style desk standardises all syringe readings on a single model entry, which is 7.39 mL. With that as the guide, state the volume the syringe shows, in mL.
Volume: 0.34 mL
